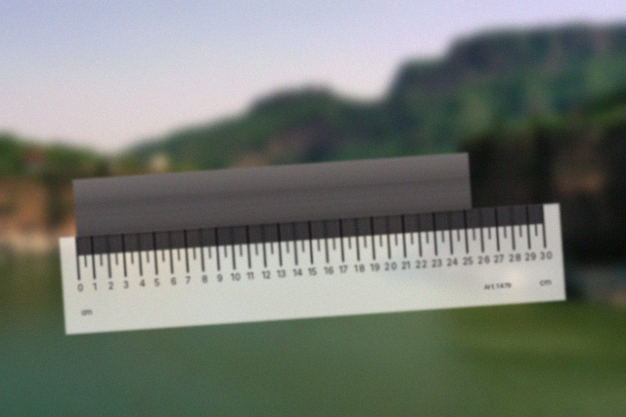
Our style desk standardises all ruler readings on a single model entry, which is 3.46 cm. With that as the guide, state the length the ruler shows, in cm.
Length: 25.5 cm
